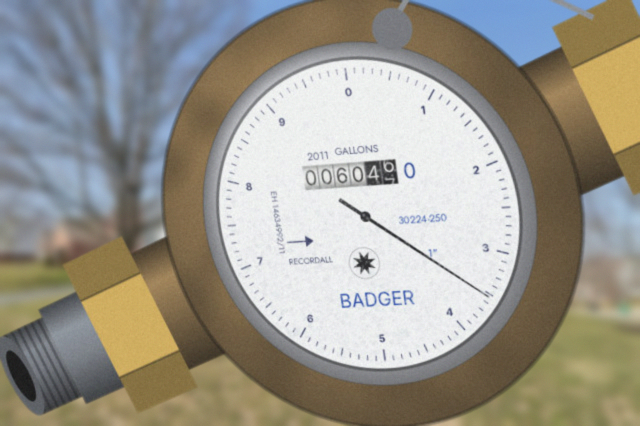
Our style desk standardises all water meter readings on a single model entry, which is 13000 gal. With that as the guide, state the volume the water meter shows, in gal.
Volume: 60463.5 gal
